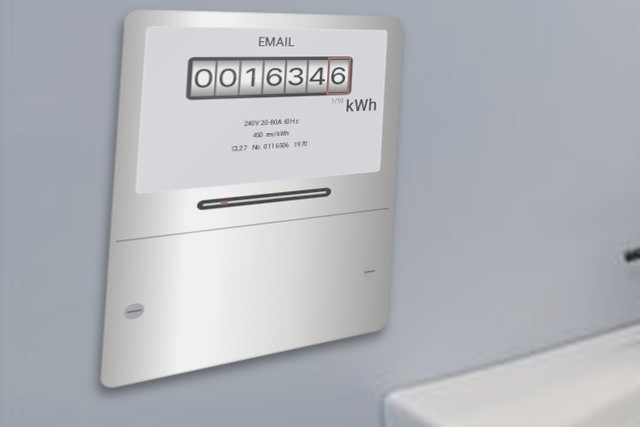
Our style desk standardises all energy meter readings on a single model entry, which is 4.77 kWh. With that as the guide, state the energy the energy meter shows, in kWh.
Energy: 1634.6 kWh
